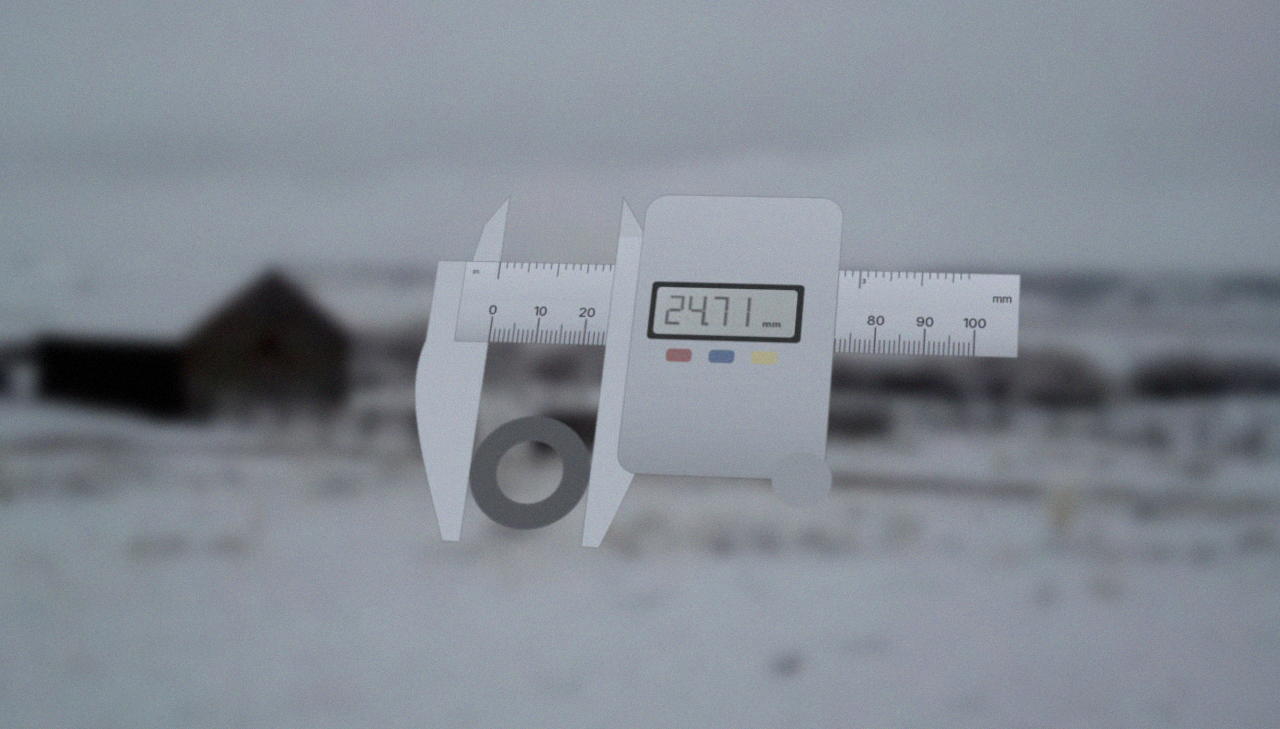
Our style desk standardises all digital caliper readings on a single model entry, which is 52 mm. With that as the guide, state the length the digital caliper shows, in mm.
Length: 24.71 mm
